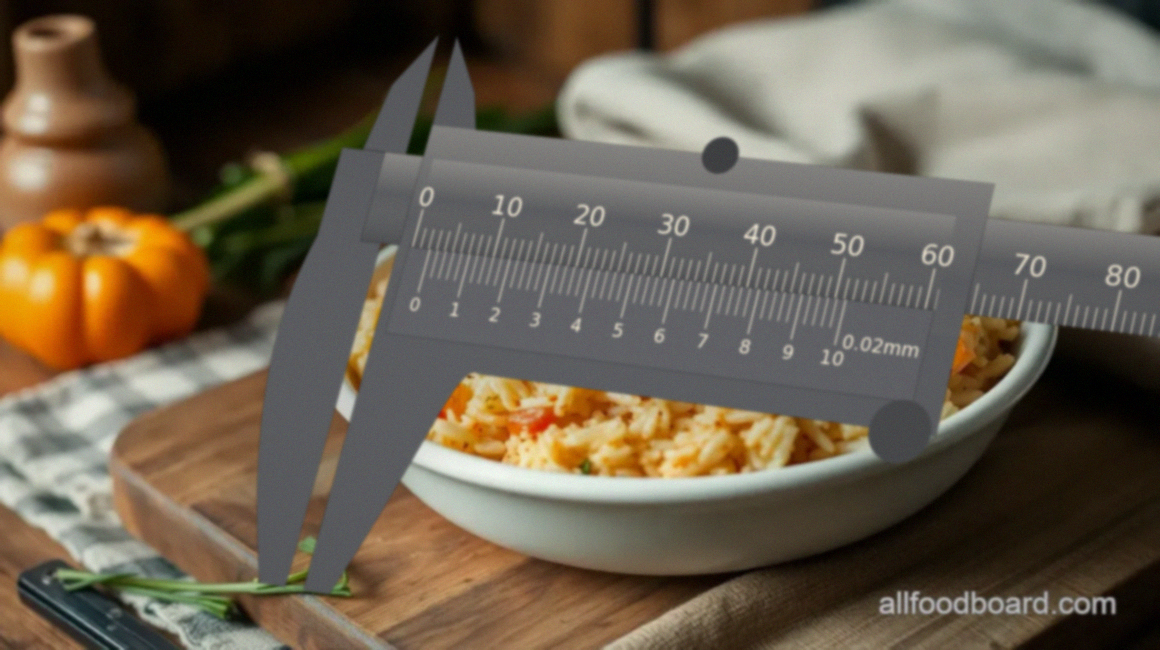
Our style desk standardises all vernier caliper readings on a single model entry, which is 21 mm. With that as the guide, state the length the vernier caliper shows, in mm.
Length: 2.2 mm
